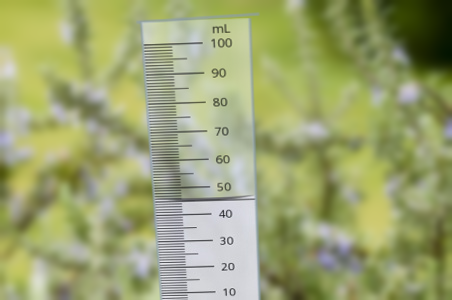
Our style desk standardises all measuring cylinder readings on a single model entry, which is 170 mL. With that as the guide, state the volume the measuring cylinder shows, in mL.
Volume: 45 mL
